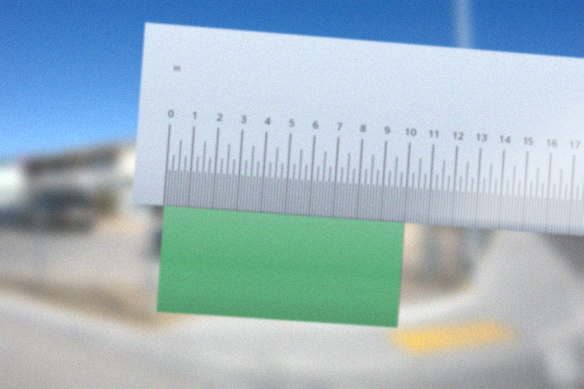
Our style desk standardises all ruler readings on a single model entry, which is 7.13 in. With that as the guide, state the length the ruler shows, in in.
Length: 10 in
